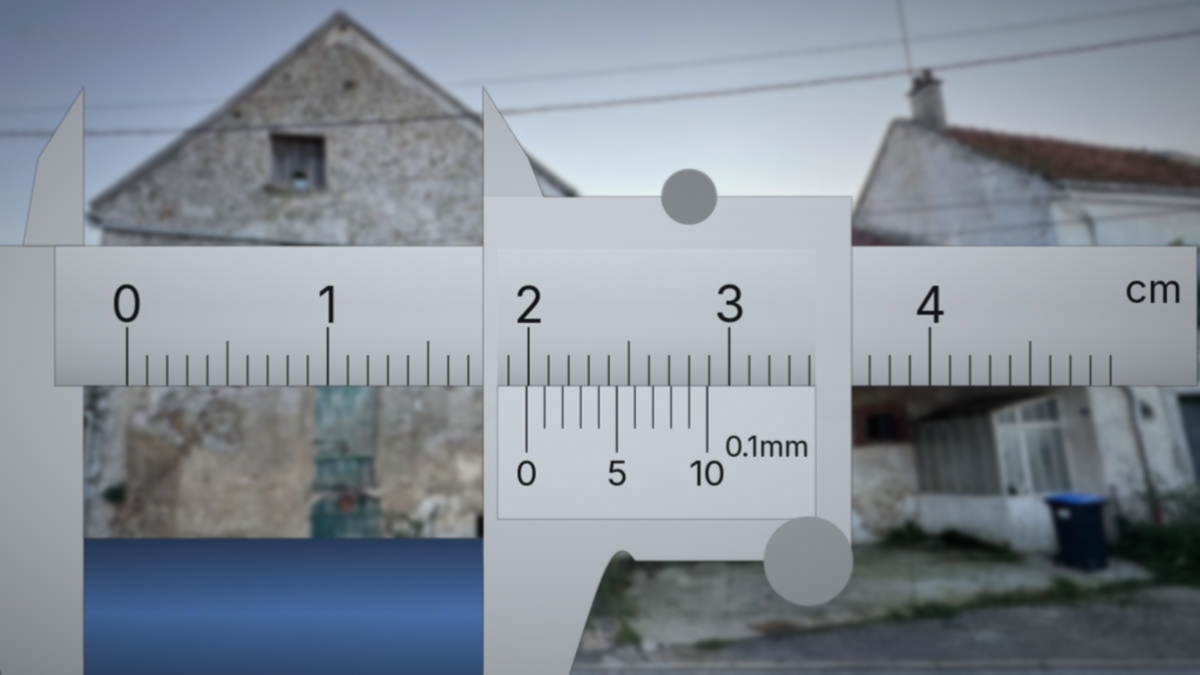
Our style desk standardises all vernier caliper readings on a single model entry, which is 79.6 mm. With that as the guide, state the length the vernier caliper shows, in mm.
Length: 19.9 mm
